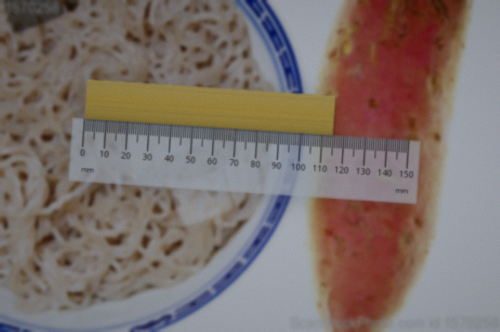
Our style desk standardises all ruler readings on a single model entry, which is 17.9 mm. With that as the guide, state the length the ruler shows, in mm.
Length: 115 mm
